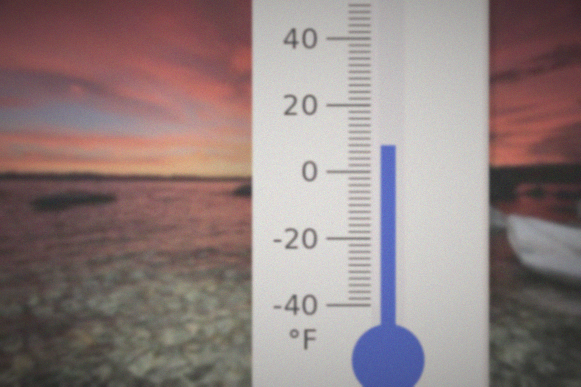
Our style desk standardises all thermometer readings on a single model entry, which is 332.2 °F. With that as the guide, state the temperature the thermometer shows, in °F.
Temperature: 8 °F
